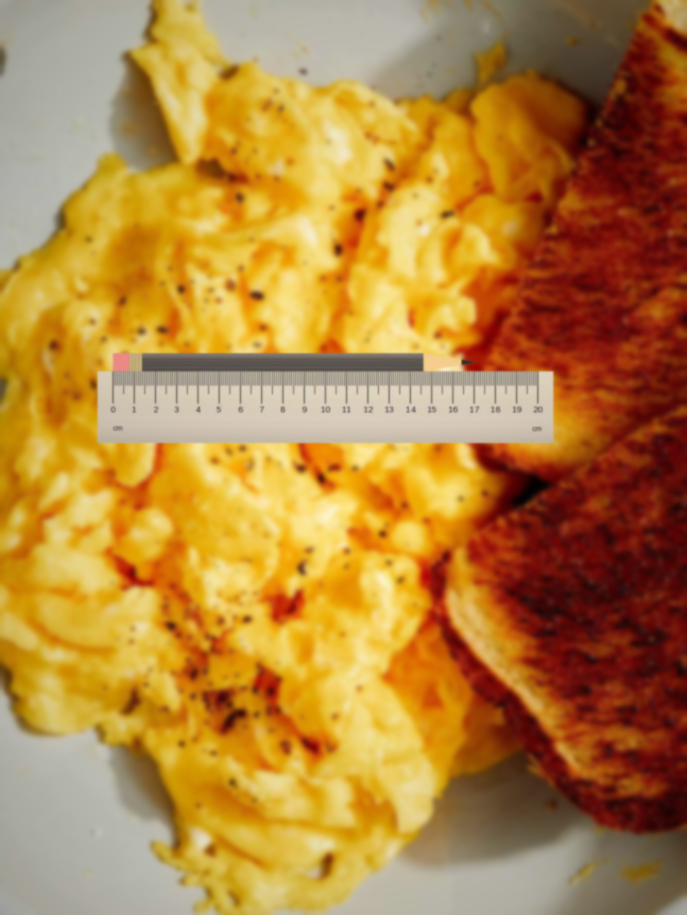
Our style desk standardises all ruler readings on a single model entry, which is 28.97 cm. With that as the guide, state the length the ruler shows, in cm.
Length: 17 cm
